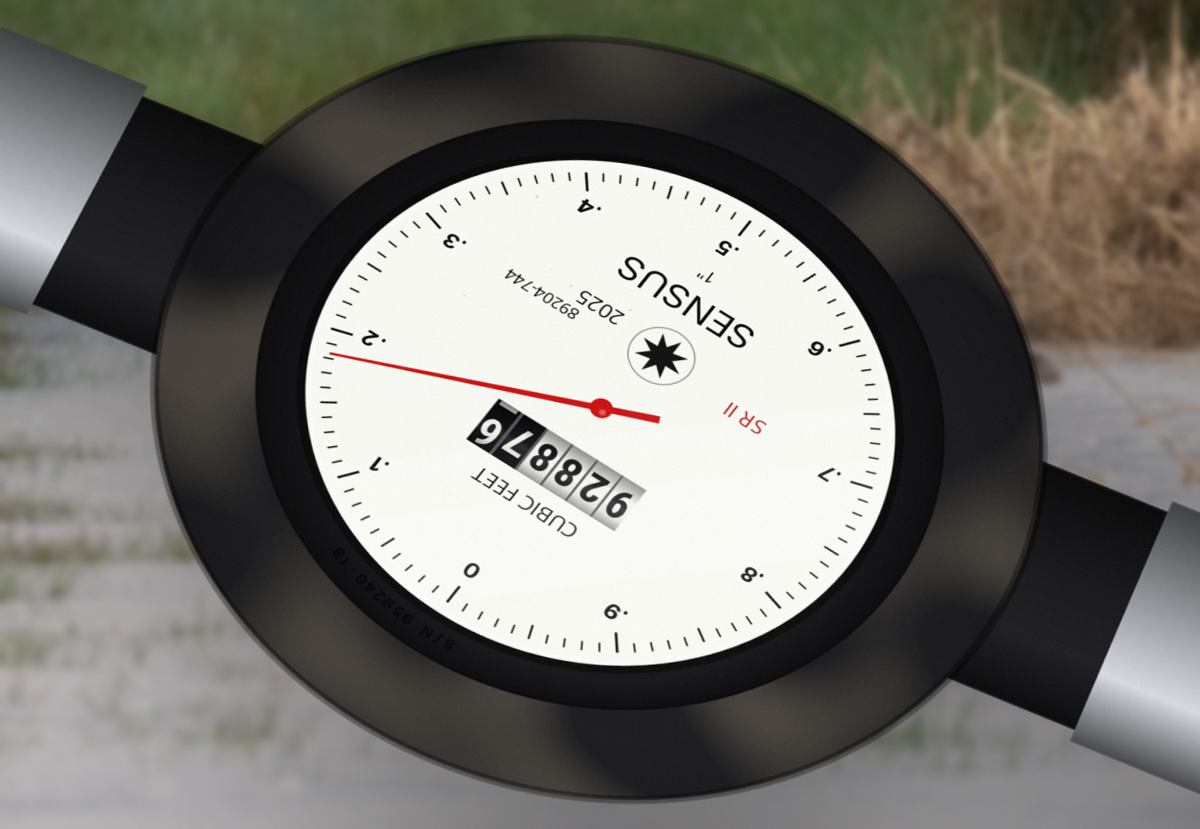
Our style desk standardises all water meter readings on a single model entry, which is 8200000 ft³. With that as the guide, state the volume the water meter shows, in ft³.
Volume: 928876.18 ft³
